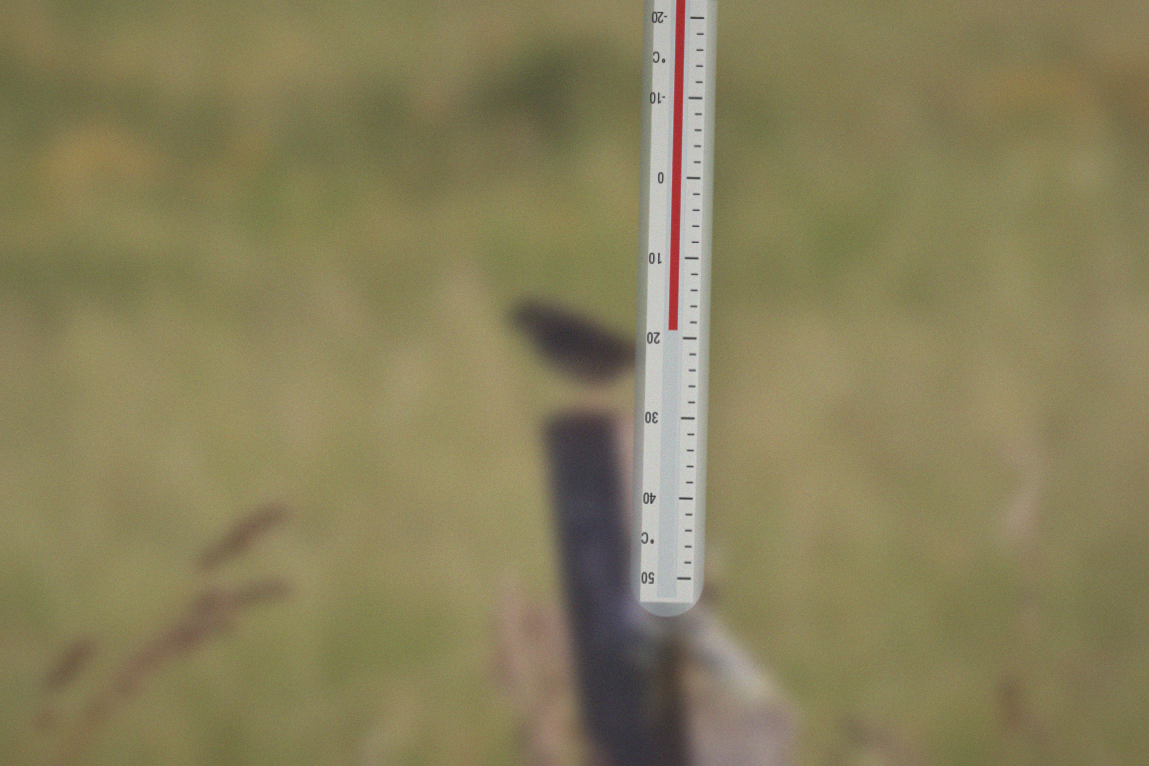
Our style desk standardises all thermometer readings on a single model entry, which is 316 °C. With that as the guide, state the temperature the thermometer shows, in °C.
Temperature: 19 °C
